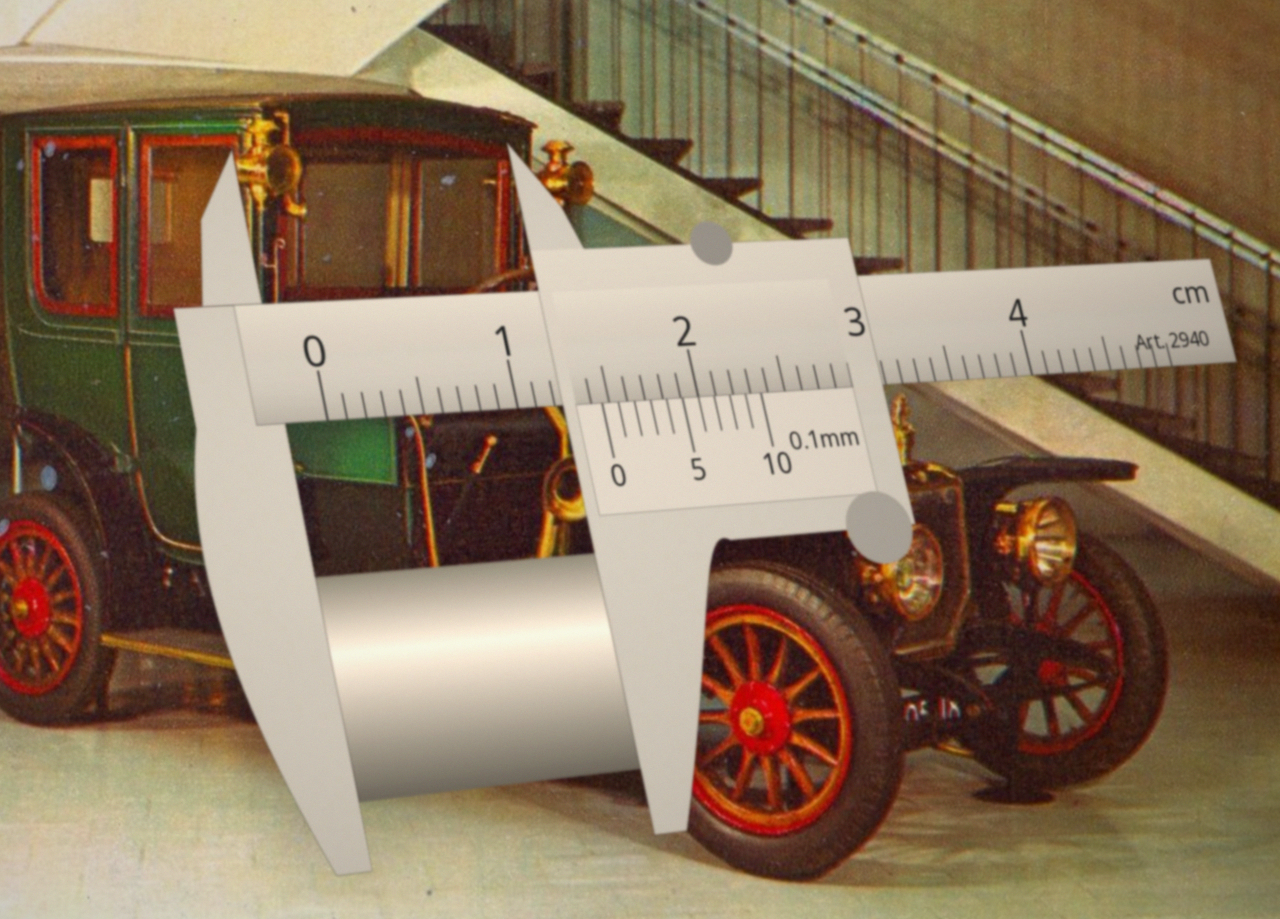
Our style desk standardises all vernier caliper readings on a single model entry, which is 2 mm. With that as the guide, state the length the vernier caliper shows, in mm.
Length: 14.6 mm
